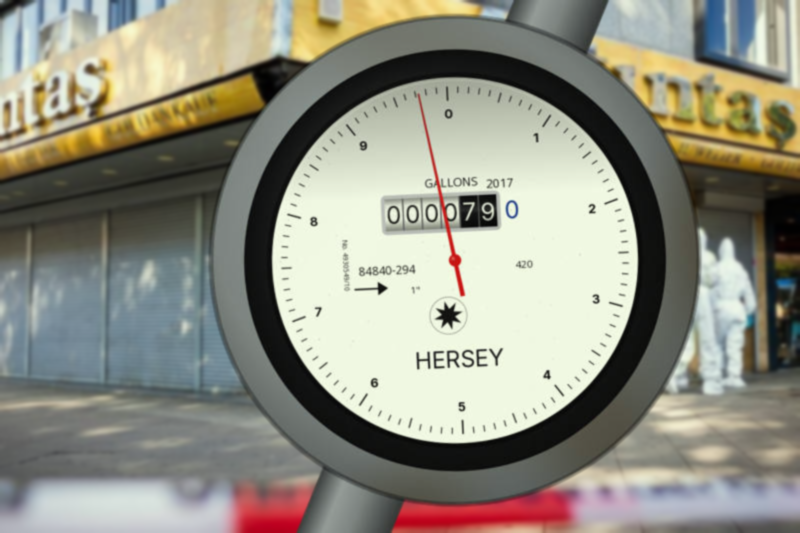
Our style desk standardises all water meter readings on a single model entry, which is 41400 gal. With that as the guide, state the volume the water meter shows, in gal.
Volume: 789.7 gal
